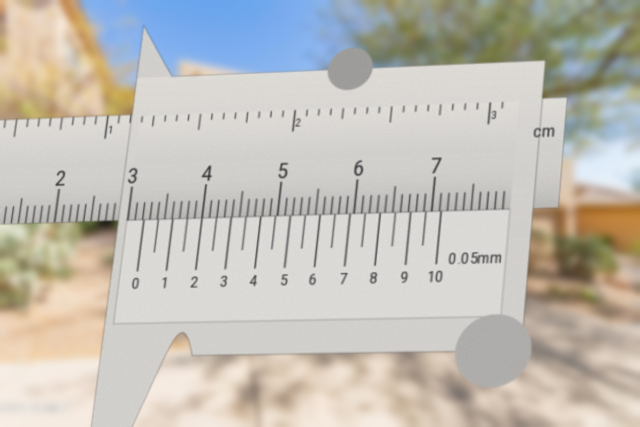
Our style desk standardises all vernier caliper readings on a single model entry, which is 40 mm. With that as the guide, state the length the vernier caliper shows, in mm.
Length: 32.2 mm
